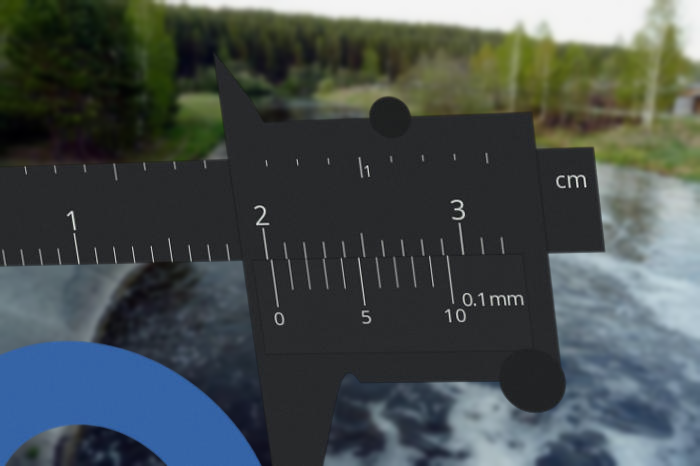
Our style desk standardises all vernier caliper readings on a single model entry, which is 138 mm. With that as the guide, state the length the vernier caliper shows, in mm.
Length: 20.2 mm
